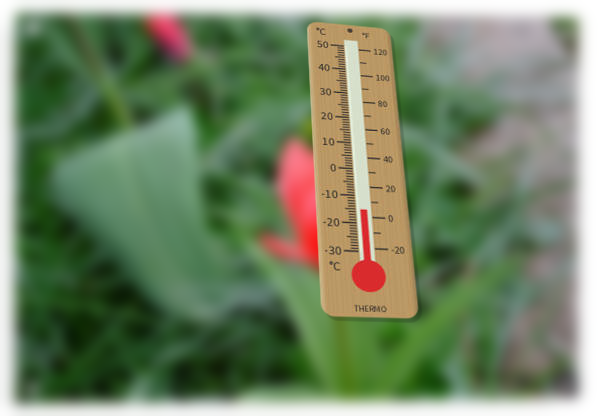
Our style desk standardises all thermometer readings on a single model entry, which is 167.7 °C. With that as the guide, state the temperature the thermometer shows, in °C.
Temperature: -15 °C
